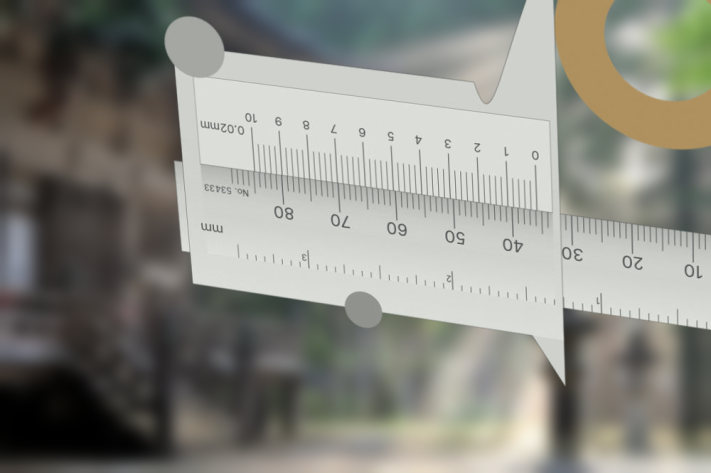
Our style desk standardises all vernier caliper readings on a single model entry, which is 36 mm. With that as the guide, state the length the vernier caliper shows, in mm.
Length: 35.8 mm
